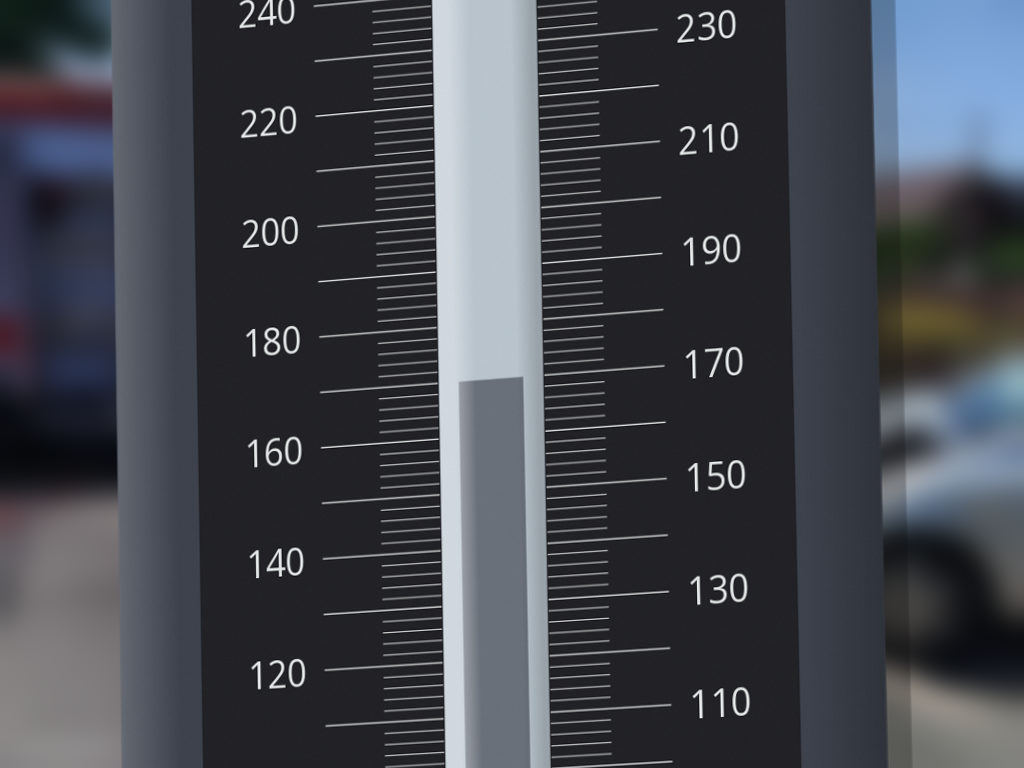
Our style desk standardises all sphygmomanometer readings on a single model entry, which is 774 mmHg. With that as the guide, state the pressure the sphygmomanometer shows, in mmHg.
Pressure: 170 mmHg
